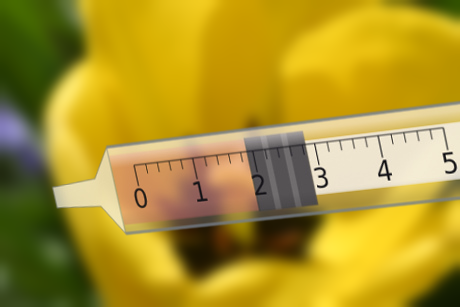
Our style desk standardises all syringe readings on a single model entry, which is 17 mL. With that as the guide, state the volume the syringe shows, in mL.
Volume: 1.9 mL
